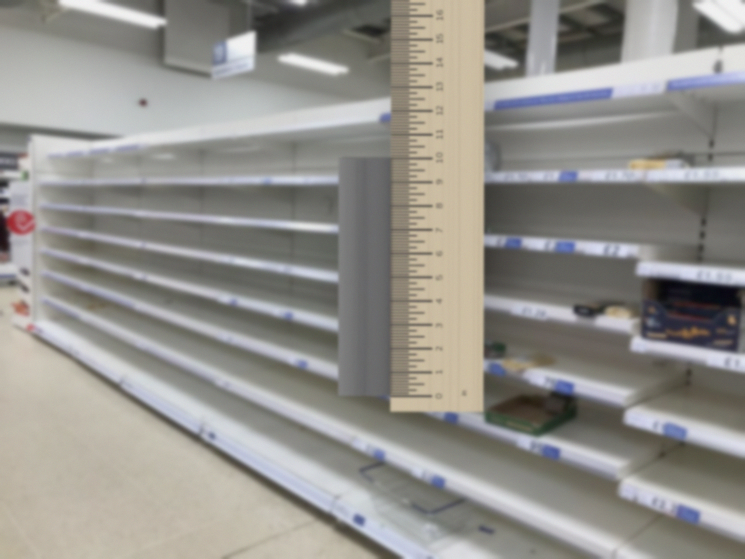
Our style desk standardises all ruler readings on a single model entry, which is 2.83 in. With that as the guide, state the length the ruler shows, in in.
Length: 10 in
